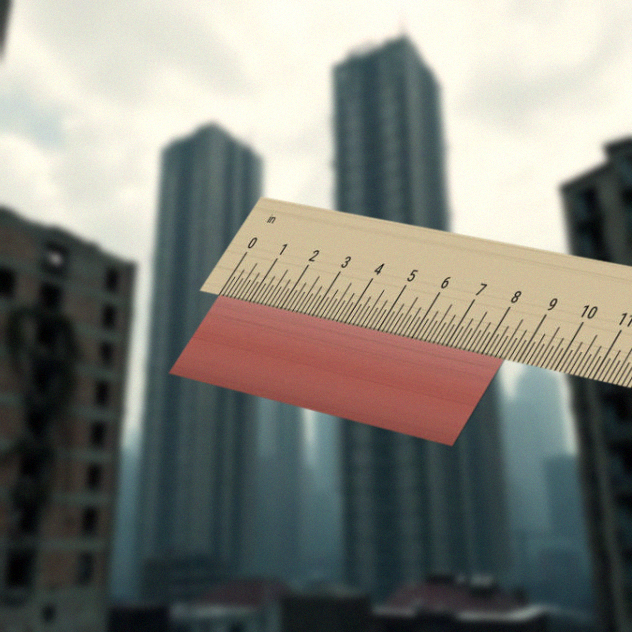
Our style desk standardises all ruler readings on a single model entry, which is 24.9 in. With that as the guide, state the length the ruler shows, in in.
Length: 8.625 in
